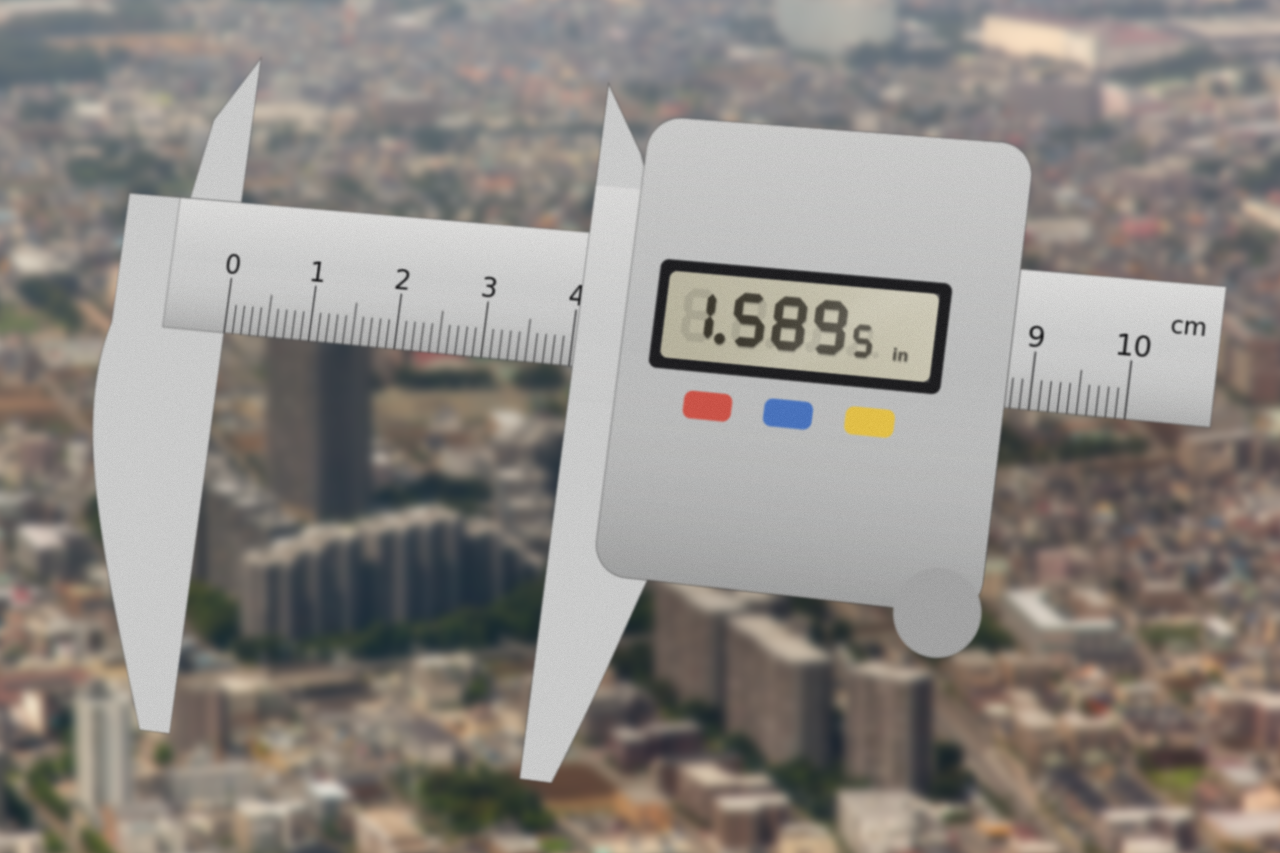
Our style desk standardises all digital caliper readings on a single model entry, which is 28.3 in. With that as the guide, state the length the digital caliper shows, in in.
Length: 1.5895 in
